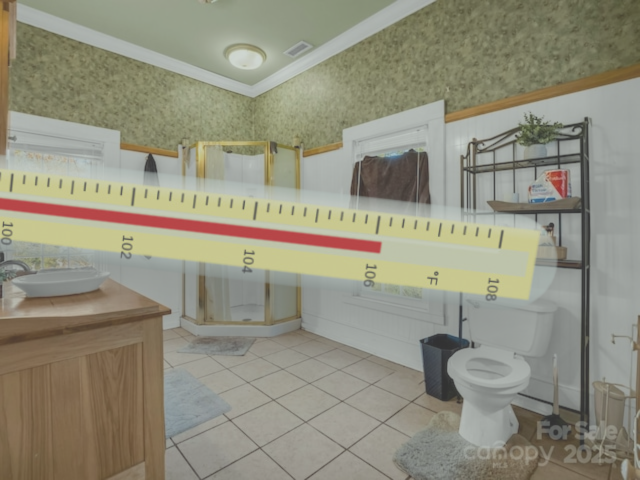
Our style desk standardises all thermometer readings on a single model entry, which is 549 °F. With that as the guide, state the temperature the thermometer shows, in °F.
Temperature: 106.1 °F
